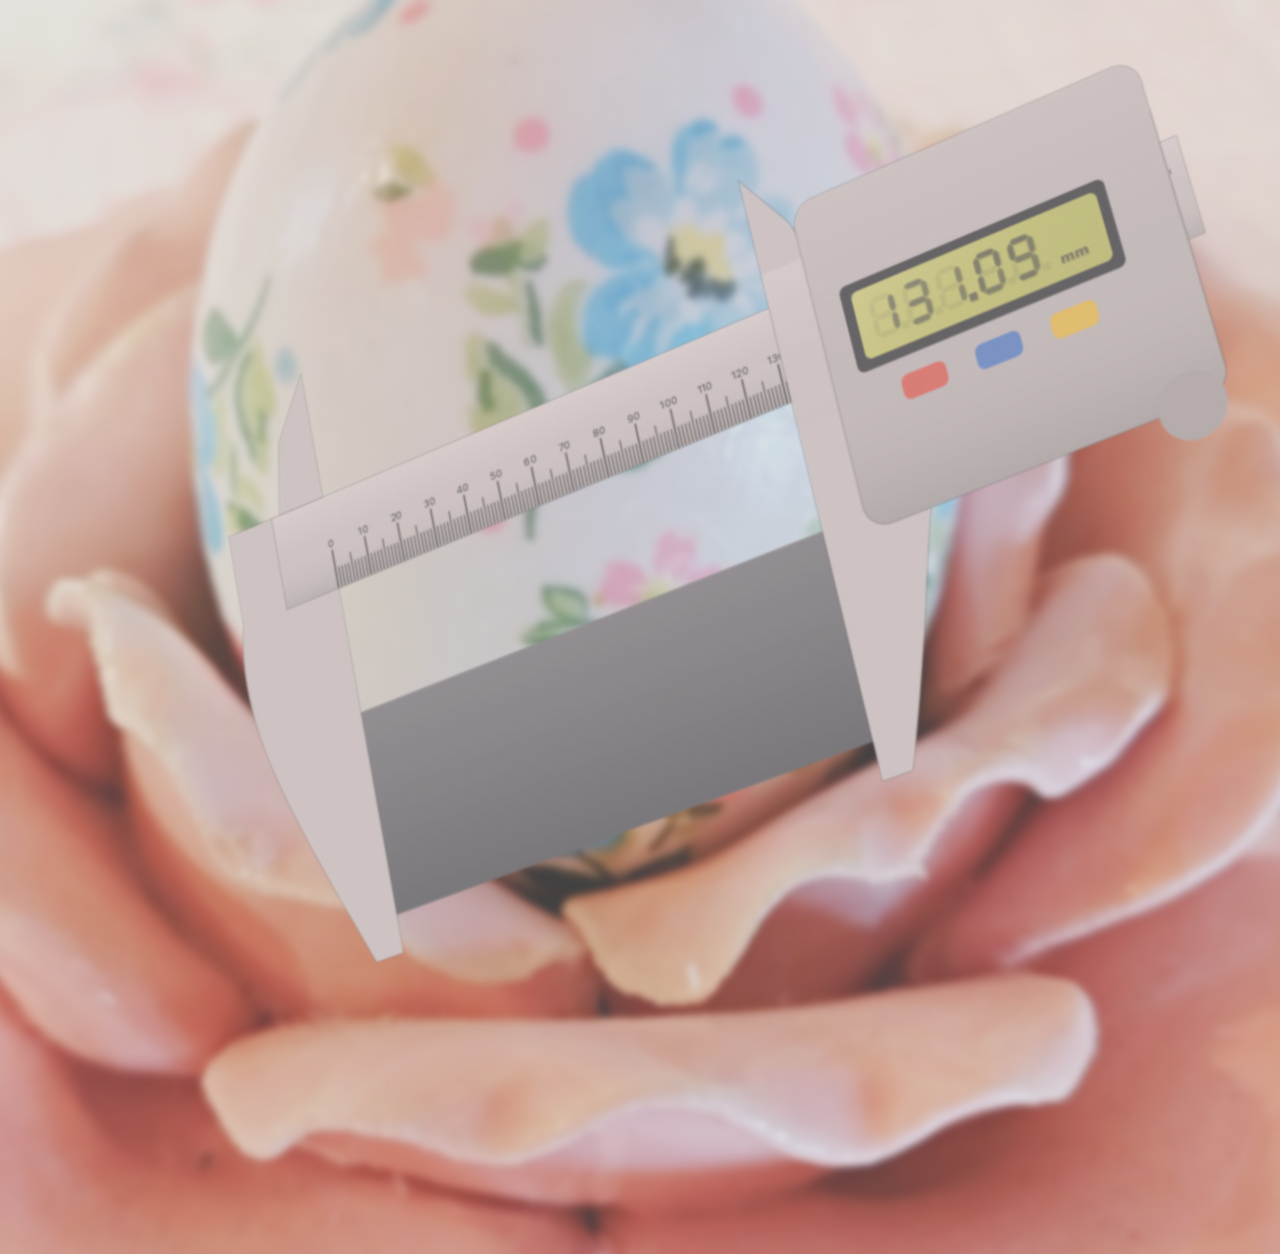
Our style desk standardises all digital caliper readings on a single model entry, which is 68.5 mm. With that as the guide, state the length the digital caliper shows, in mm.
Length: 131.09 mm
